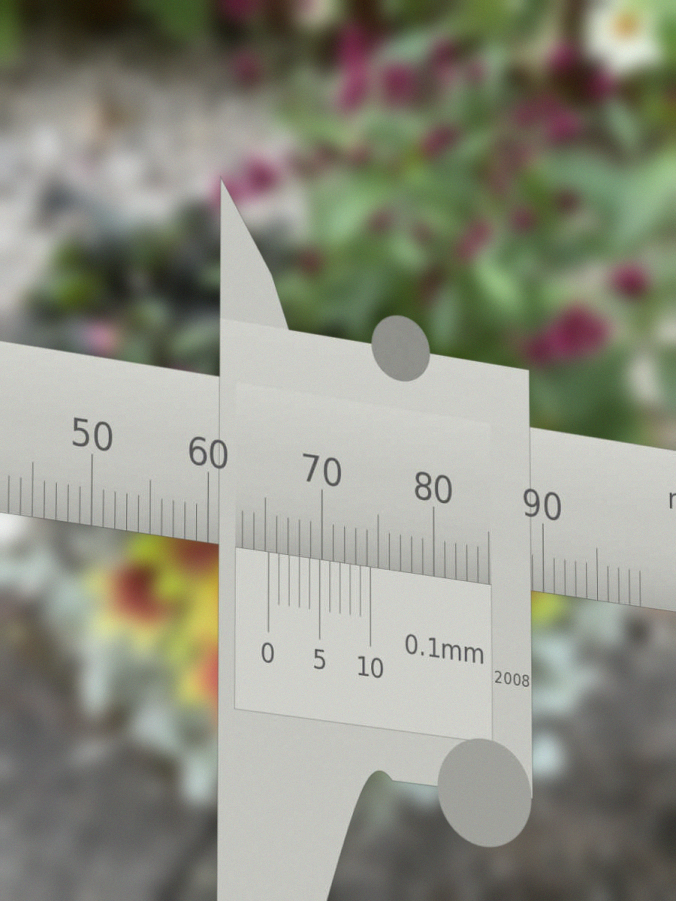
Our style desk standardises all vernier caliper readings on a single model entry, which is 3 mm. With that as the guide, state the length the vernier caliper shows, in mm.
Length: 65.3 mm
